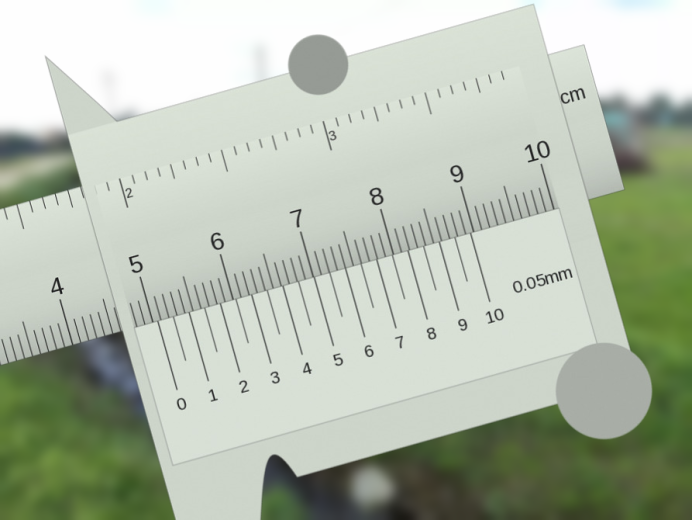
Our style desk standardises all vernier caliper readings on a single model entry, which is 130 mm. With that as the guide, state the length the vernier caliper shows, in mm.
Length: 50.6 mm
